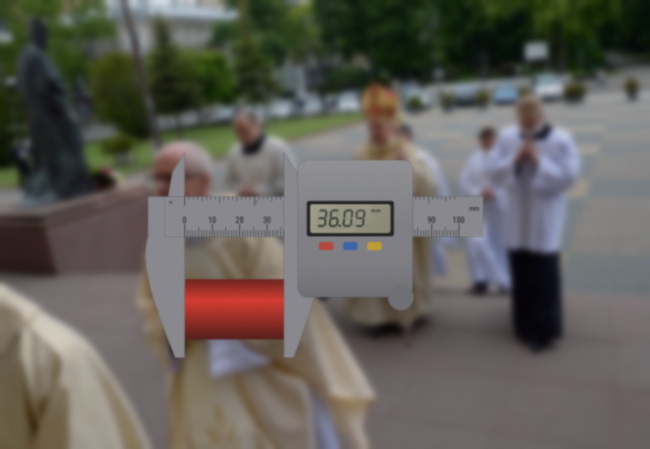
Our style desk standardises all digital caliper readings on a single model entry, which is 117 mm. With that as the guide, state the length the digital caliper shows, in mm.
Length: 36.09 mm
